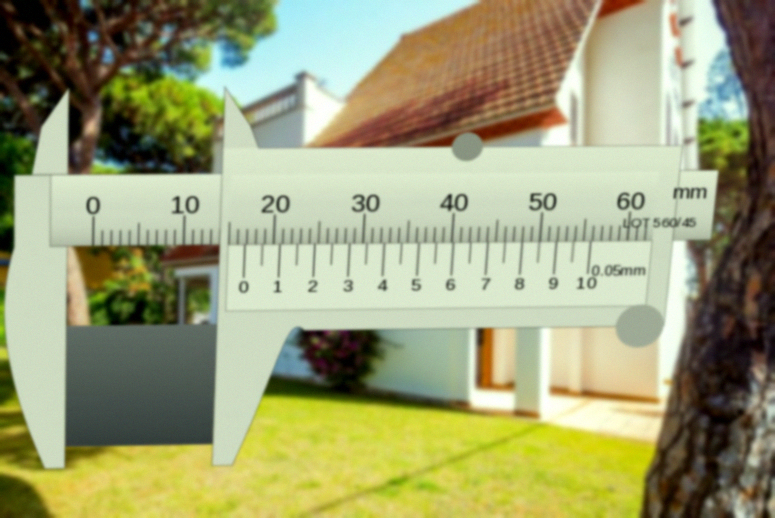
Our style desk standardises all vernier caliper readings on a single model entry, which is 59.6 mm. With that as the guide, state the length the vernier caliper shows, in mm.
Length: 16.8 mm
